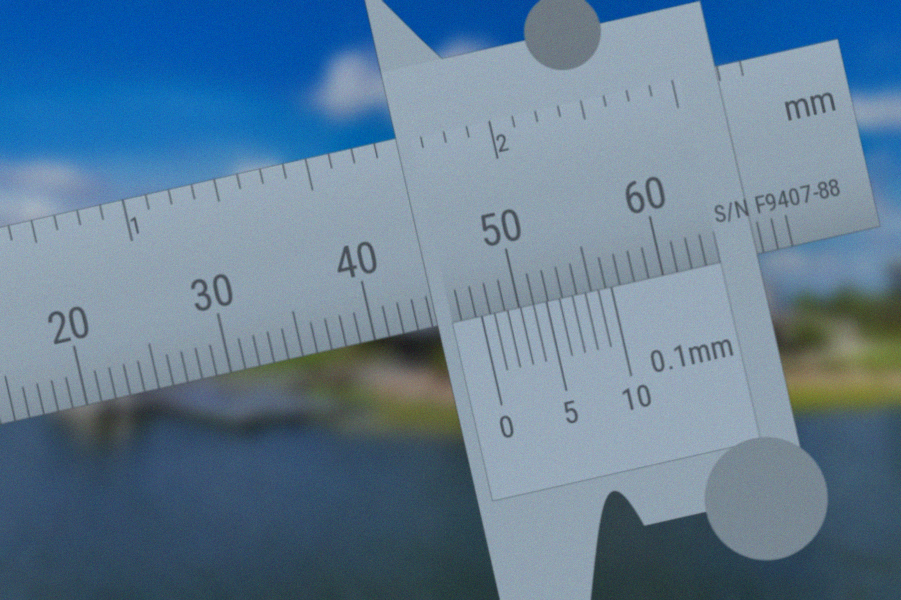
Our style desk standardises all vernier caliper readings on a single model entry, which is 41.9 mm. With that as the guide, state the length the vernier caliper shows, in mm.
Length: 47.4 mm
